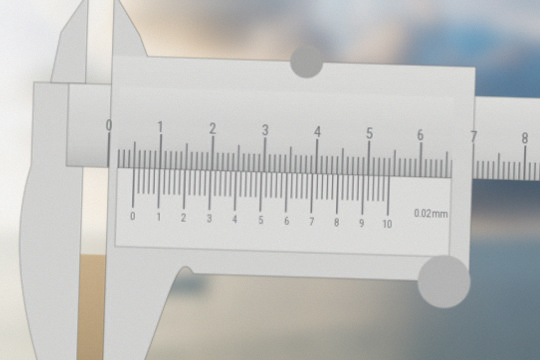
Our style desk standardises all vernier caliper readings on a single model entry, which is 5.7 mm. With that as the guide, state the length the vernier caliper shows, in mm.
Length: 5.0 mm
